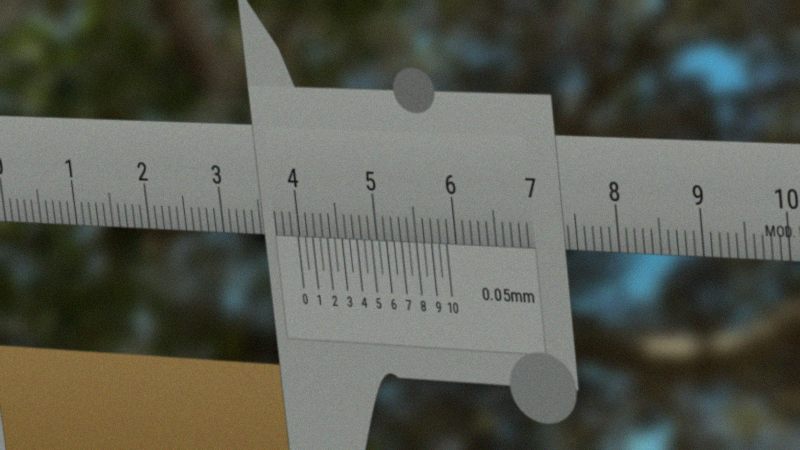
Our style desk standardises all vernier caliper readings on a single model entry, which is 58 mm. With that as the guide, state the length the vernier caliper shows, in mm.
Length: 39.8 mm
